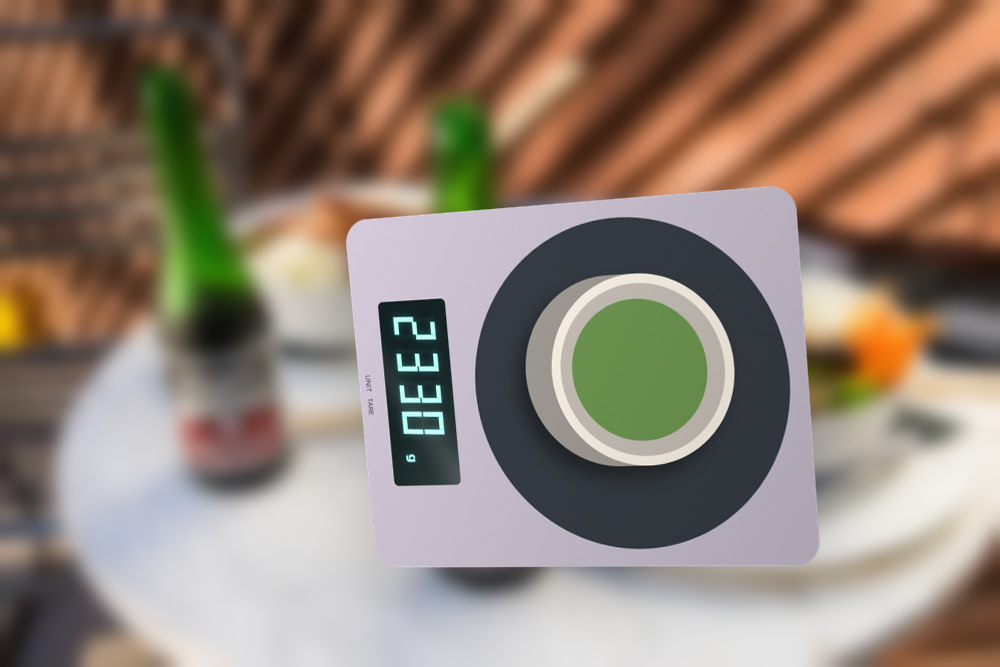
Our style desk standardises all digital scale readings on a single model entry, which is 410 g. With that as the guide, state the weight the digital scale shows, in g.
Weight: 2330 g
